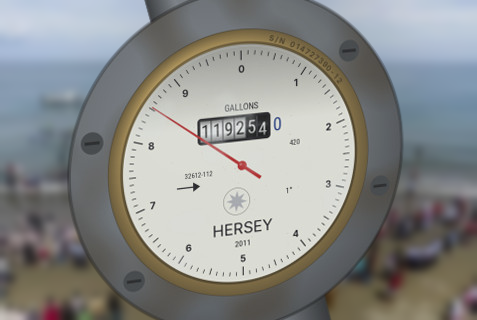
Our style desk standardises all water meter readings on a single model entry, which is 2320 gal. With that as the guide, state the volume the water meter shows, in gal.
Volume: 1192538.5 gal
